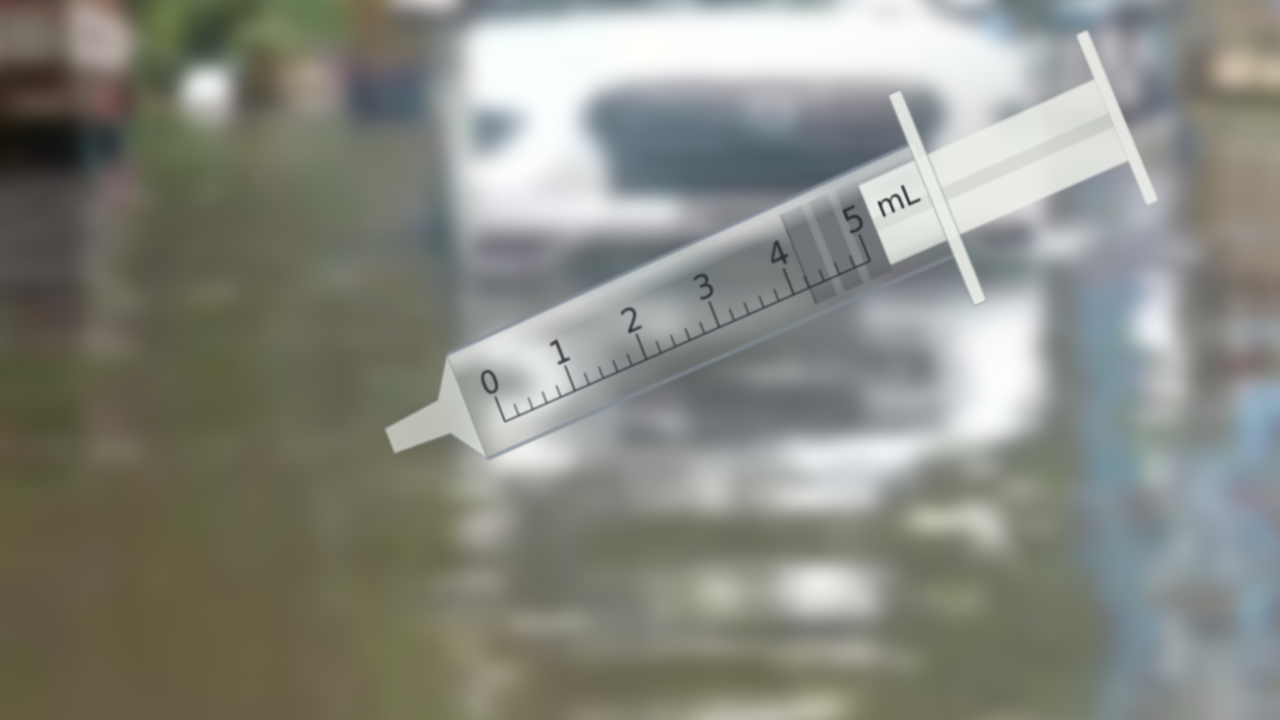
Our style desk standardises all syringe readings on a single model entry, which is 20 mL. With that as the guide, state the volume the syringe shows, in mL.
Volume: 4.2 mL
